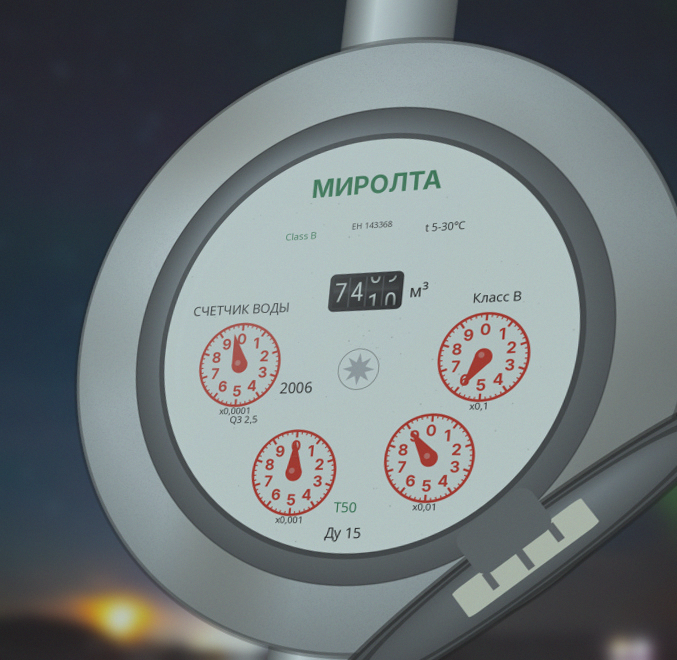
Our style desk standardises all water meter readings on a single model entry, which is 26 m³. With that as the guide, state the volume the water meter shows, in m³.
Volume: 7409.5899 m³
